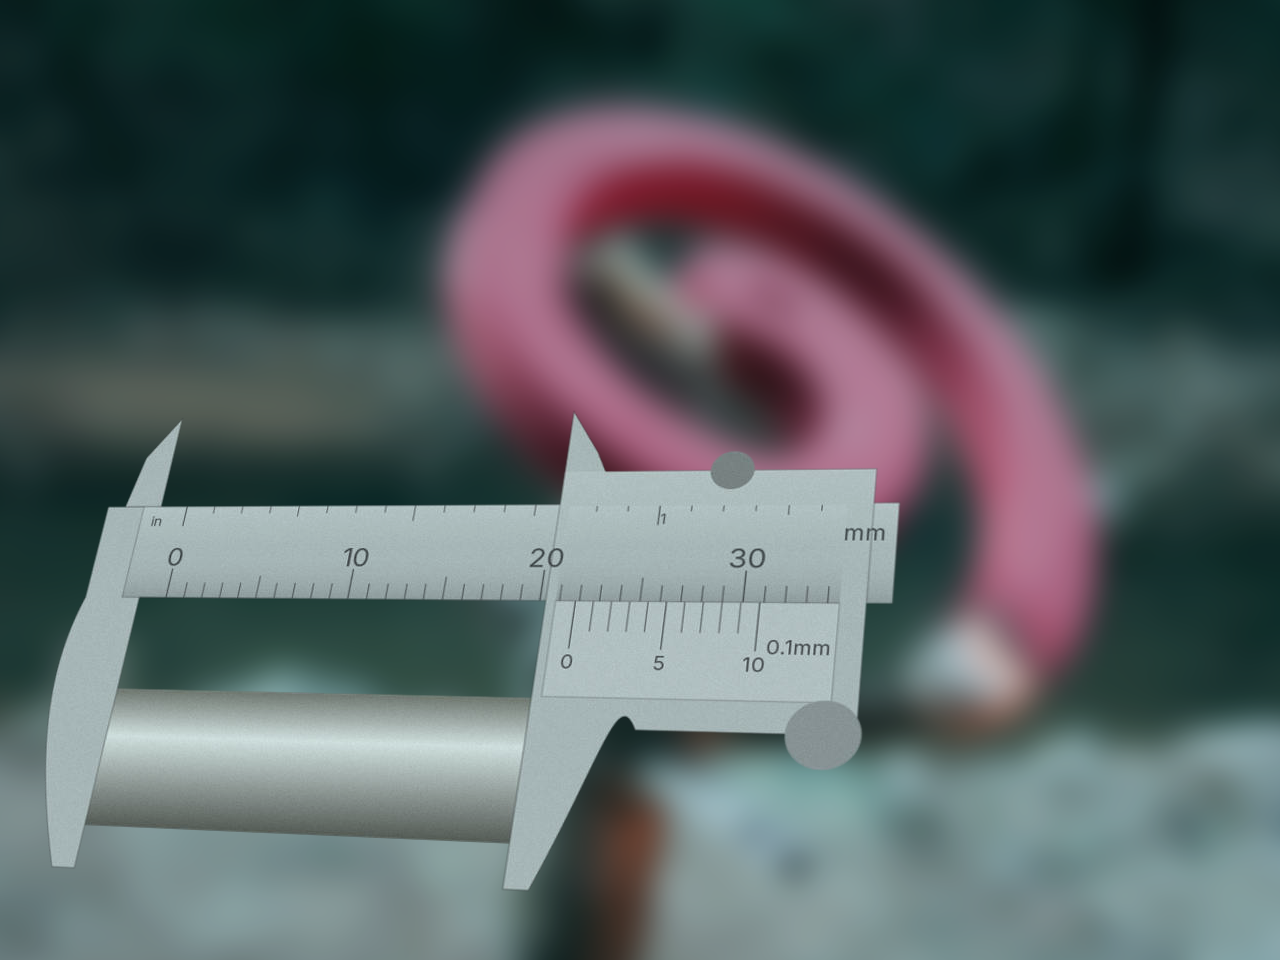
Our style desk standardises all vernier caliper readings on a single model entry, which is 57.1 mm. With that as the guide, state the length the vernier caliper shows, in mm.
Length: 21.8 mm
